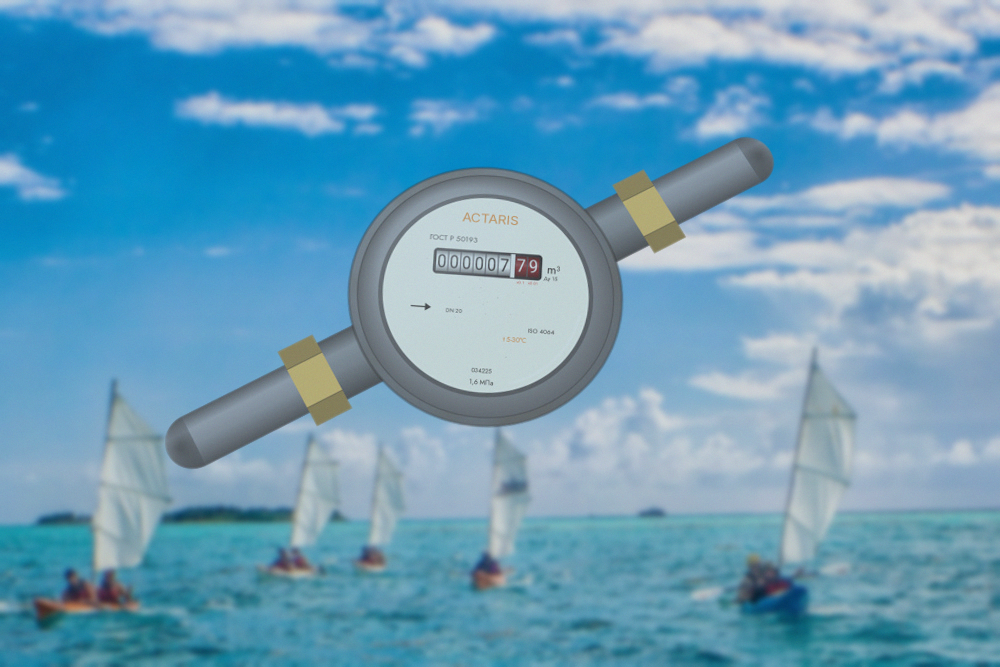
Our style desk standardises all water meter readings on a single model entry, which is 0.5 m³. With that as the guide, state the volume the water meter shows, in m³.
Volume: 7.79 m³
